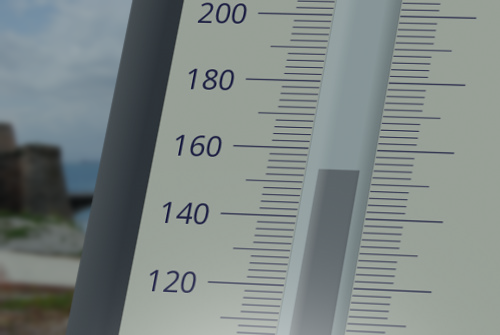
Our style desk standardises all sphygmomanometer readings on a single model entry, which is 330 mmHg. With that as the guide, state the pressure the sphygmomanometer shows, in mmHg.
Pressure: 154 mmHg
